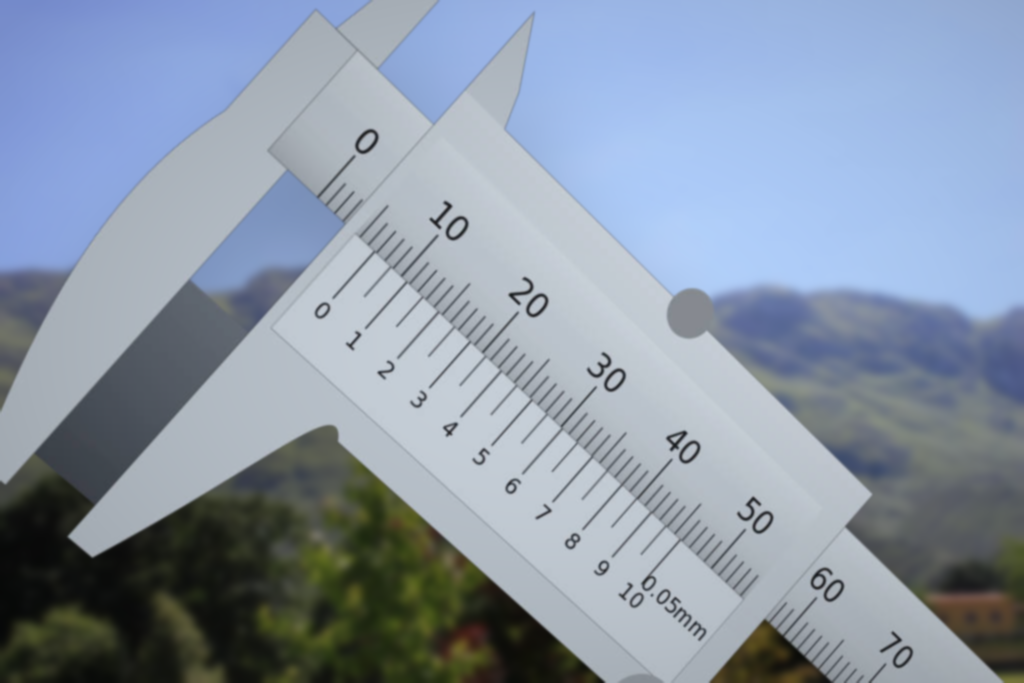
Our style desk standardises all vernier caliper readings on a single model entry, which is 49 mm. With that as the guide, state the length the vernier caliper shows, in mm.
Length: 6.8 mm
